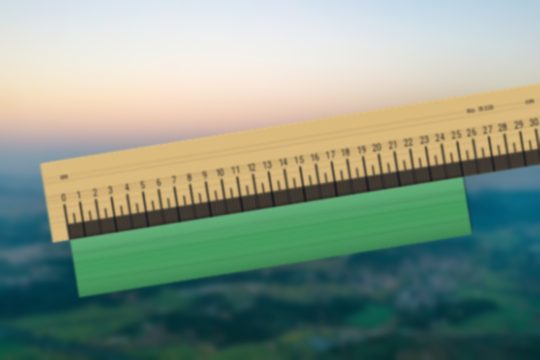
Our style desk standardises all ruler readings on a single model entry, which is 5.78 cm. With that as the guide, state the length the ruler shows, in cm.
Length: 25 cm
